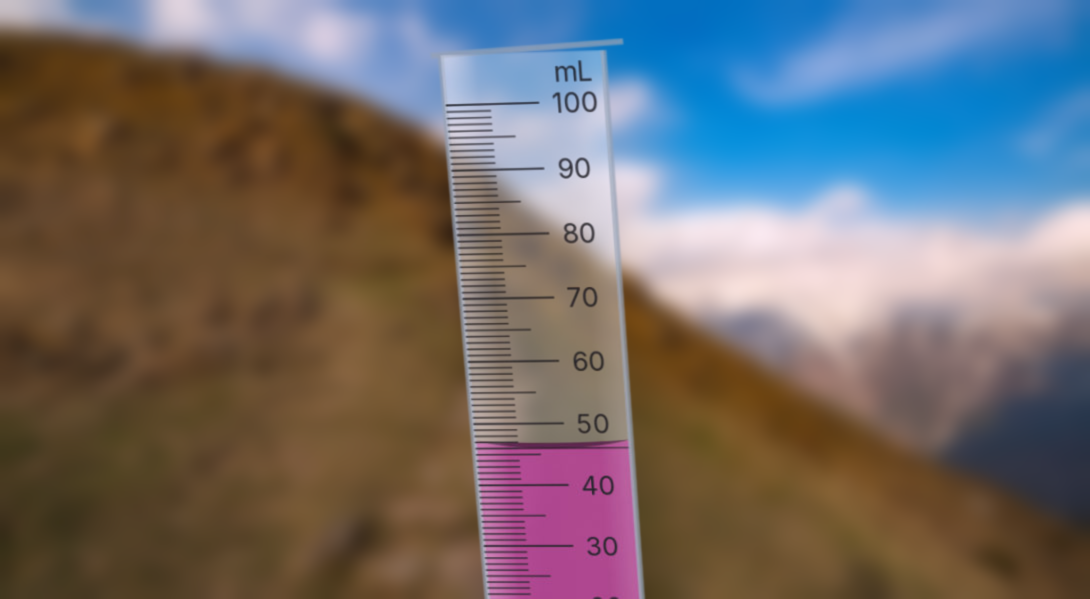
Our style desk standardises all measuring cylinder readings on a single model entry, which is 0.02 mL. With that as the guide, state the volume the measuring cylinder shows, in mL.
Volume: 46 mL
